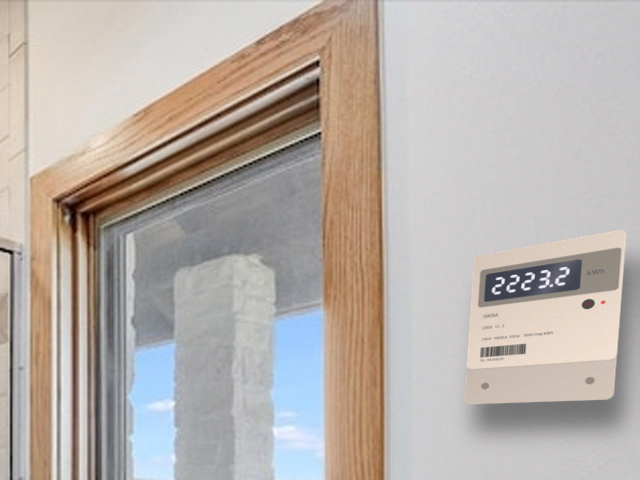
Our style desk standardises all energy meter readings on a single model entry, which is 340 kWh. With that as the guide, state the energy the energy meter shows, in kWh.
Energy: 2223.2 kWh
